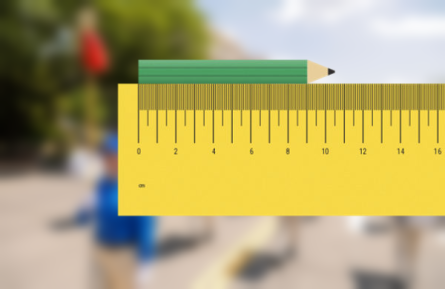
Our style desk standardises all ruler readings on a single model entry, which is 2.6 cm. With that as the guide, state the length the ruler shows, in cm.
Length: 10.5 cm
